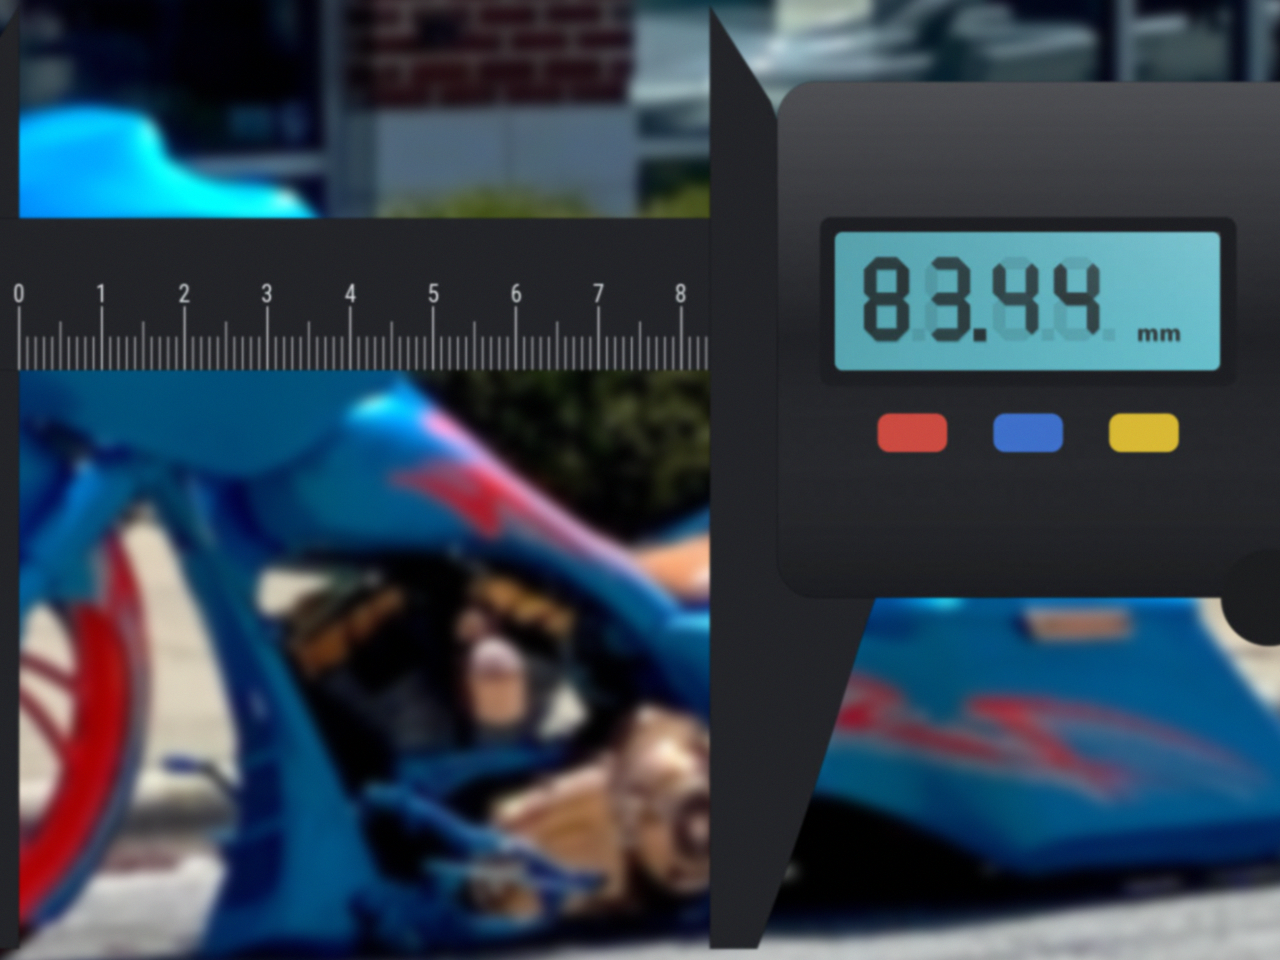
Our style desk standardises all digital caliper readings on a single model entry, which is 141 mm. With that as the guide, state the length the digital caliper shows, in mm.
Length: 83.44 mm
